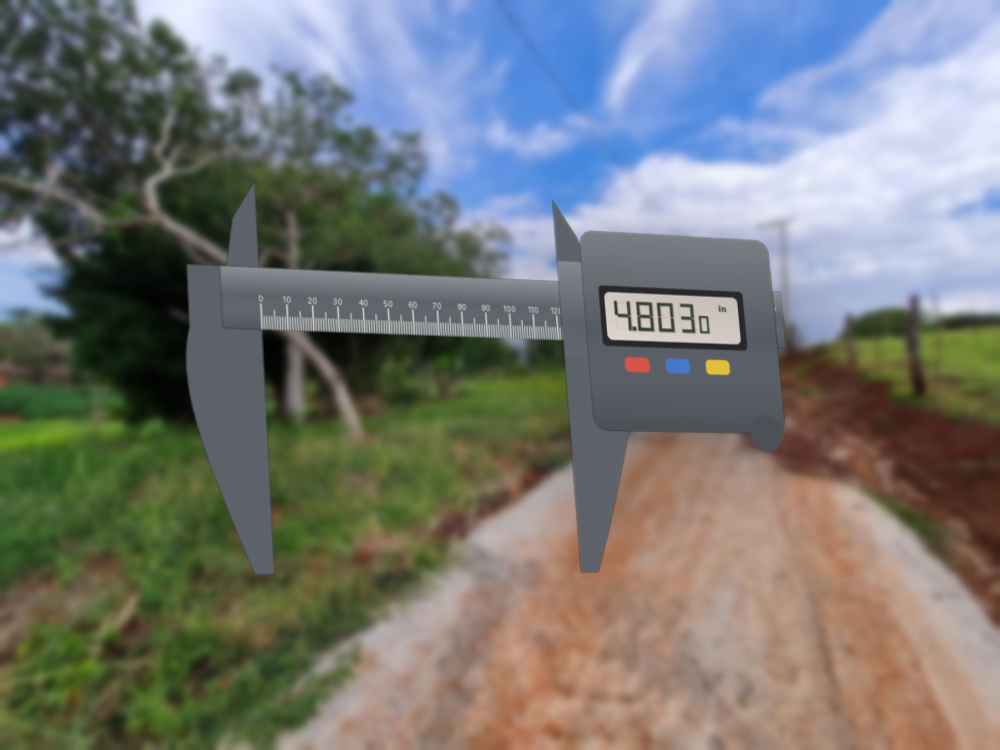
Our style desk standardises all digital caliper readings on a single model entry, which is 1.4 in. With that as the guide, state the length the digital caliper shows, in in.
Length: 4.8030 in
